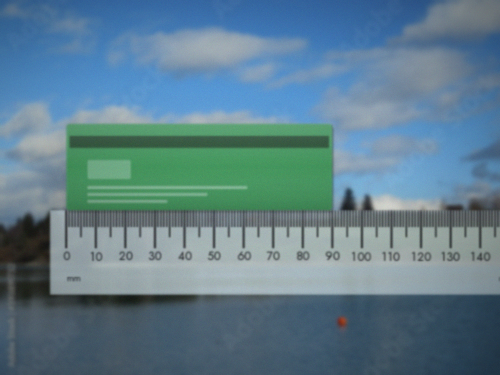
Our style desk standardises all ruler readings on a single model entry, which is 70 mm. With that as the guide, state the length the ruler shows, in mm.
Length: 90 mm
